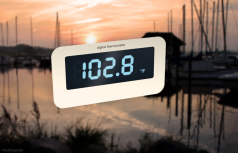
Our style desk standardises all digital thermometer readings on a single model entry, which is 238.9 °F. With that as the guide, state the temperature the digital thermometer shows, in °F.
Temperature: 102.8 °F
